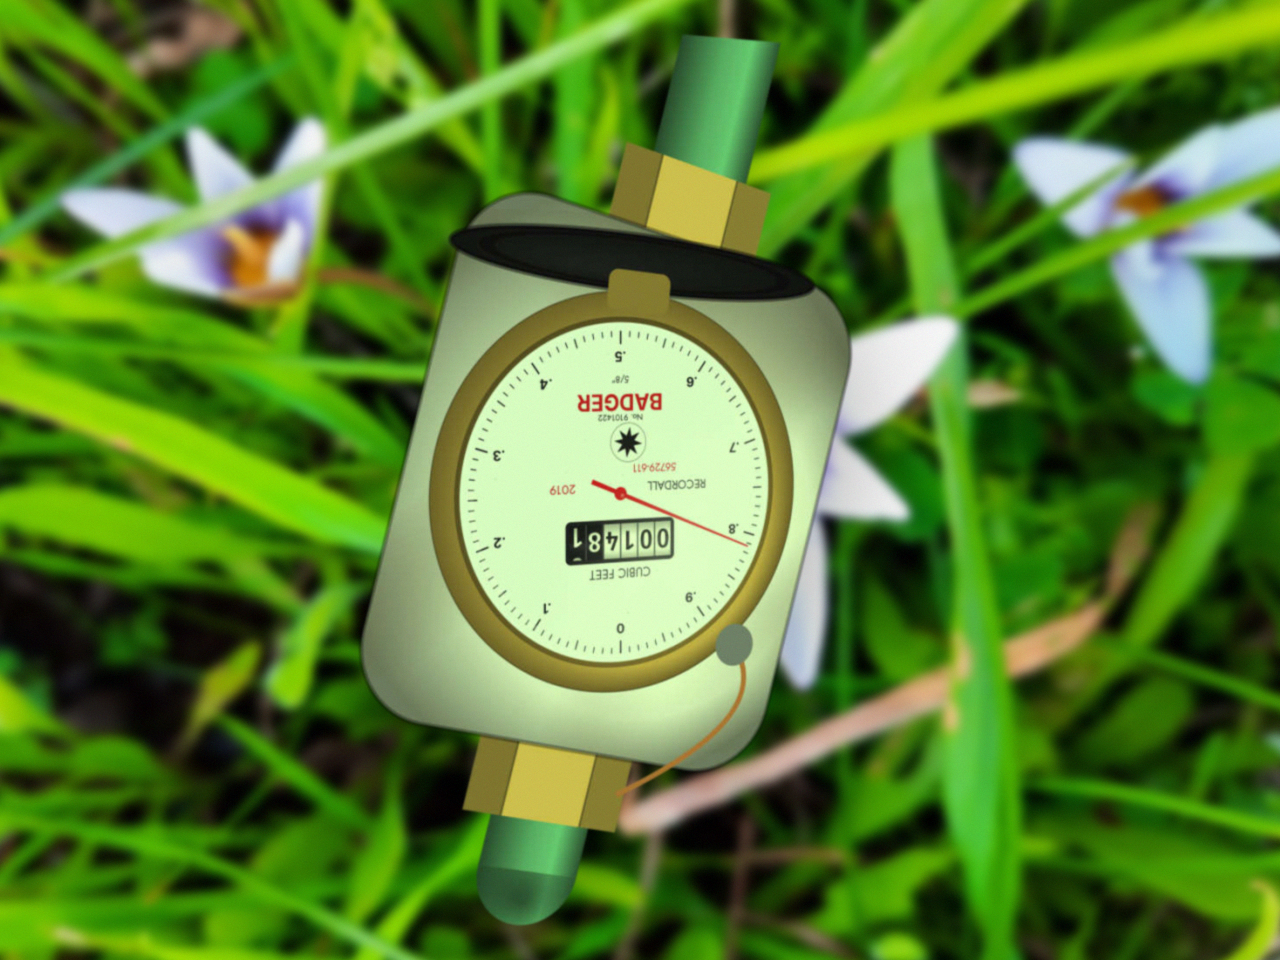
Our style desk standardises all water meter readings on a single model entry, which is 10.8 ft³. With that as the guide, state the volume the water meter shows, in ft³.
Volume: 1480.81 ft³
